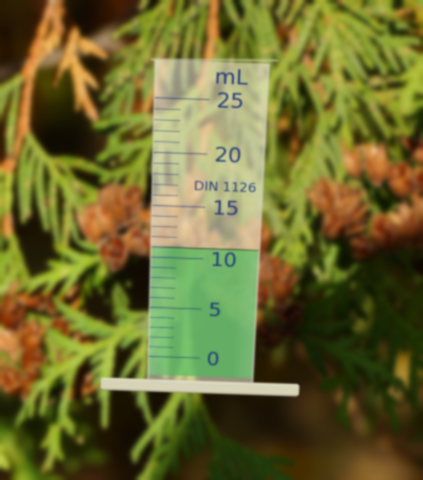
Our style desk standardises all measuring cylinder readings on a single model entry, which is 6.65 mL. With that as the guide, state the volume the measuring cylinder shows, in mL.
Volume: 11 mL
